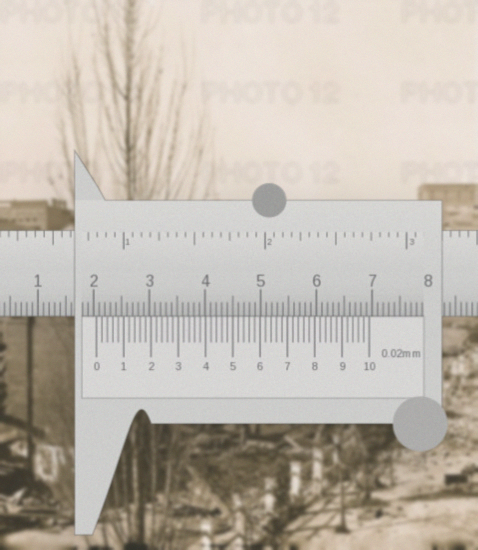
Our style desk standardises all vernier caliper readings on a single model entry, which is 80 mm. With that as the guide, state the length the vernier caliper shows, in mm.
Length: 20.5 mm
